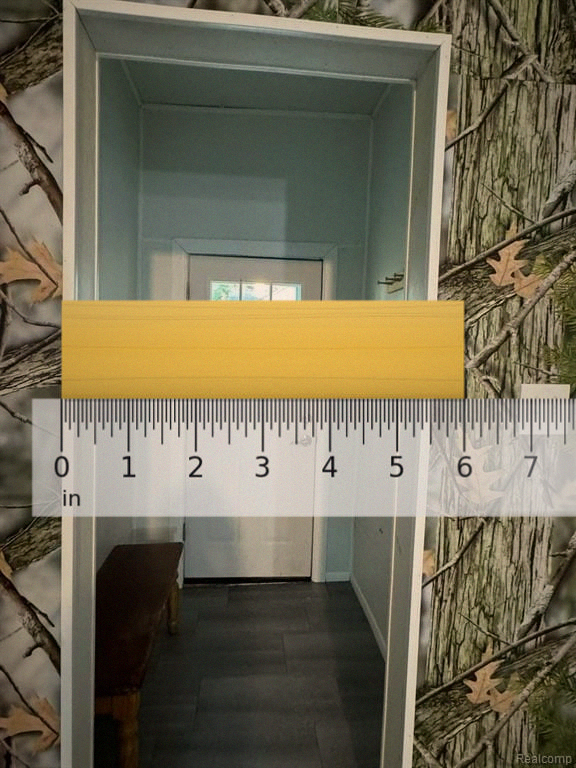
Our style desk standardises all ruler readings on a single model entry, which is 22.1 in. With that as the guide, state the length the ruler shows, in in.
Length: 6 in
